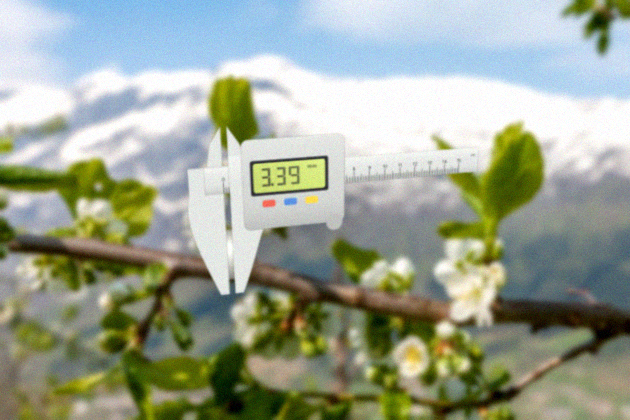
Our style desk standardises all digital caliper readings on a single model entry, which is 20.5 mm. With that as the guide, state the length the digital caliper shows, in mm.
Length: 3.39 mm
